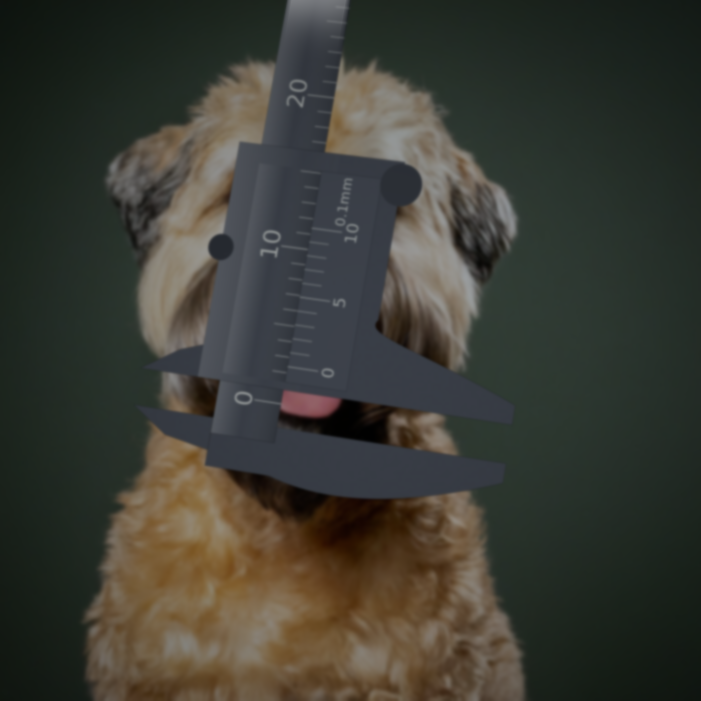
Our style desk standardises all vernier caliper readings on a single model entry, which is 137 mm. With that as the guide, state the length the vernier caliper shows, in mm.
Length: 2.4 mm
